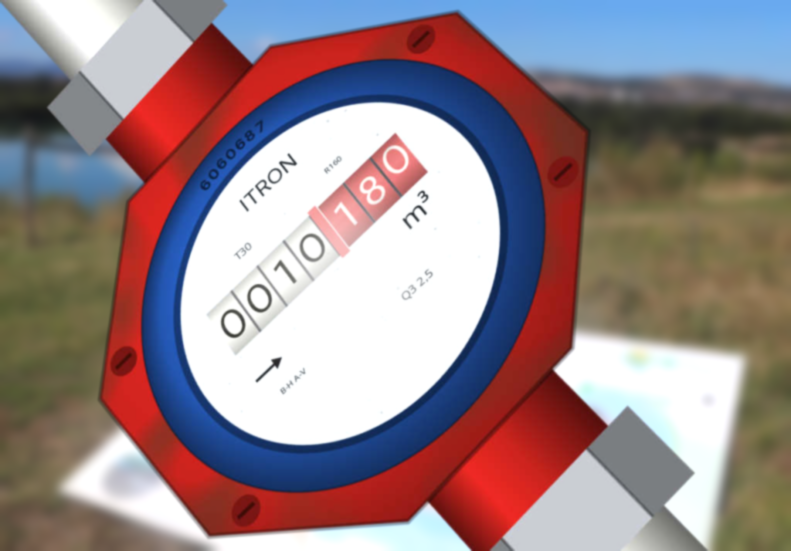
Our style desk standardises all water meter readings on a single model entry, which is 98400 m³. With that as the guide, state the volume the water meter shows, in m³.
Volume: 10.180 m³
